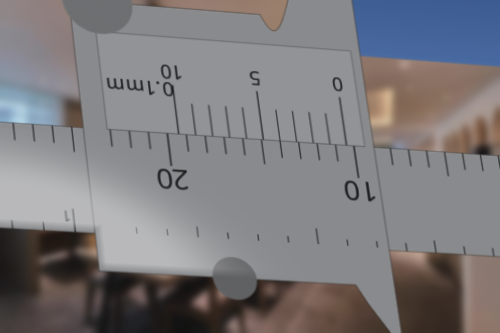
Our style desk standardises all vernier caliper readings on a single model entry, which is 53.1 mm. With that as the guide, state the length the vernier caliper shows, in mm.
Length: 10.4 mm
